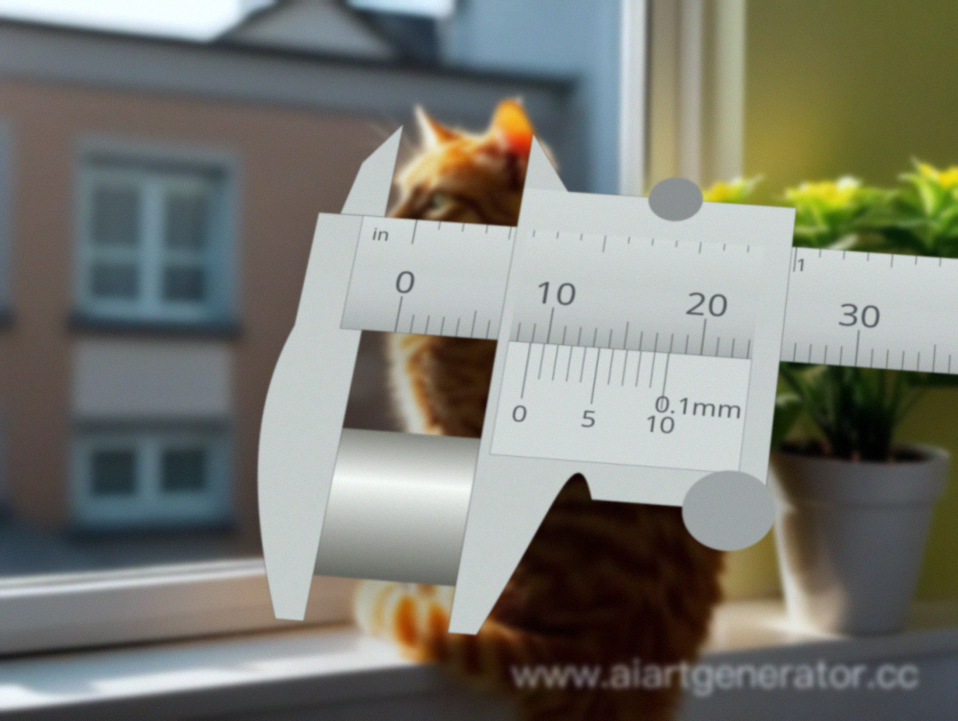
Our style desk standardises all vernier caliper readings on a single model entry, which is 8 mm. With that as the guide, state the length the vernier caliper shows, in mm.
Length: 8.9 mm
